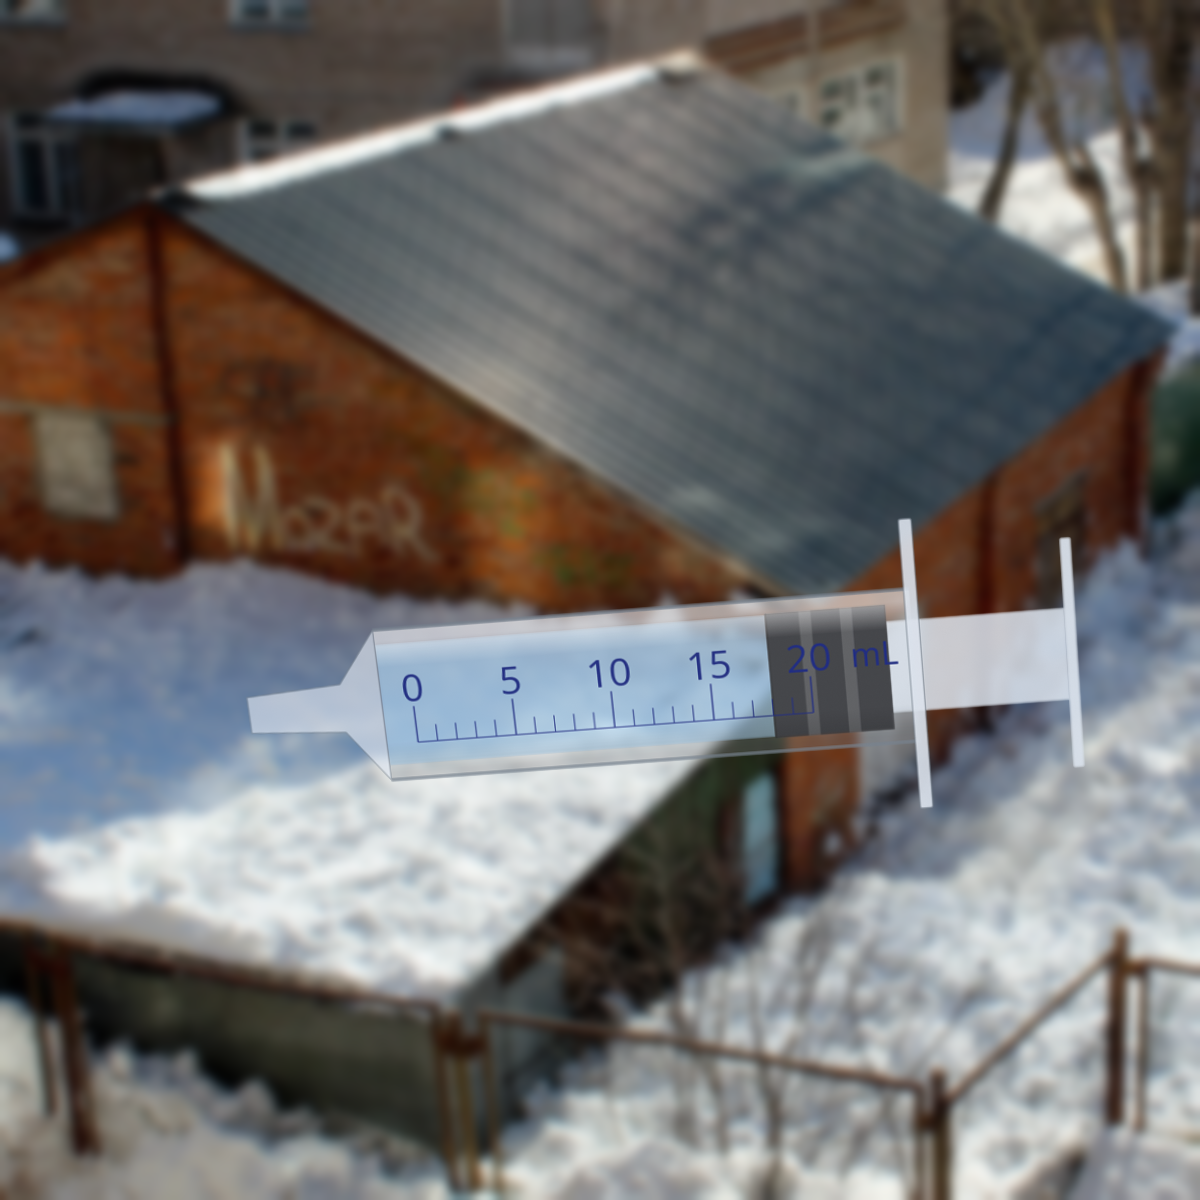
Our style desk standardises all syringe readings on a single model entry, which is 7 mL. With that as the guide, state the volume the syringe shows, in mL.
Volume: 18 mL
